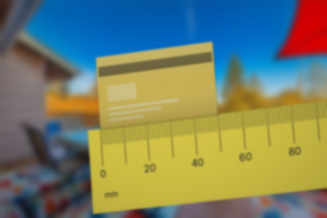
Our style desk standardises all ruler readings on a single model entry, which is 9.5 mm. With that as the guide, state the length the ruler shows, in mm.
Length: 50 mm
